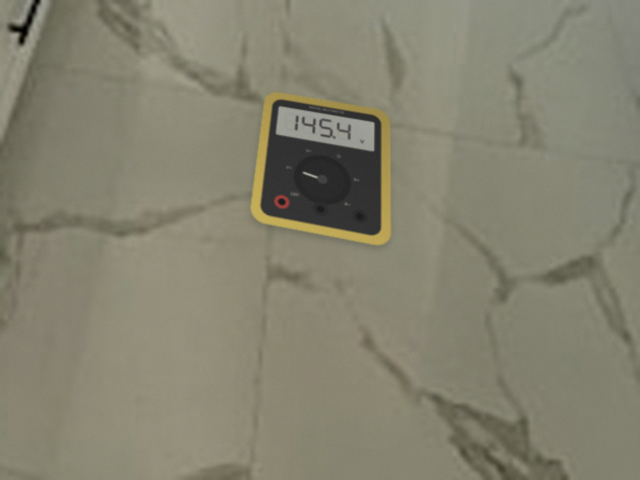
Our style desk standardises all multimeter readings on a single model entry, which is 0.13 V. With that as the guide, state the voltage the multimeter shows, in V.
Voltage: 145.4 V
